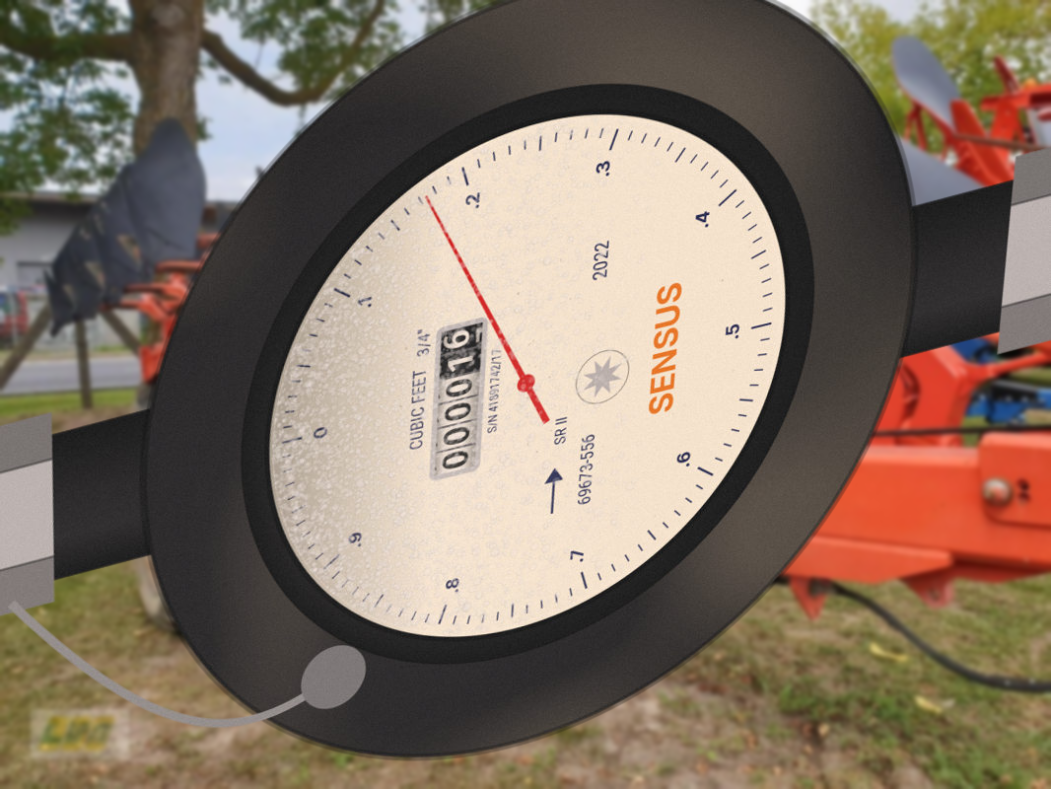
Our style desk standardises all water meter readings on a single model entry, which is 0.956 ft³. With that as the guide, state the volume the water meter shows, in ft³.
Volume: 16.17 ft³
